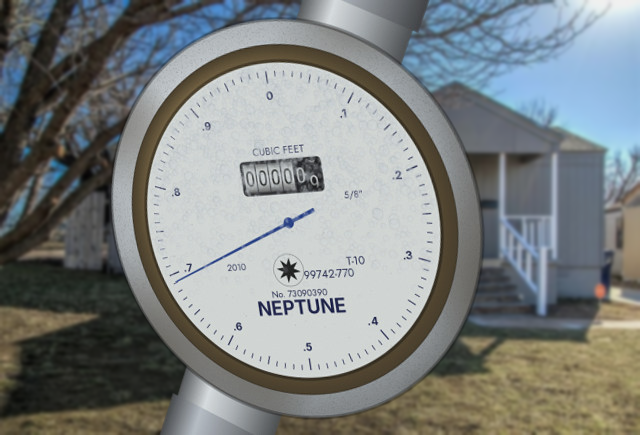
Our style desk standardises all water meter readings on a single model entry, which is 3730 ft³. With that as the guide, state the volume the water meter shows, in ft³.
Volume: 8.69 ft³
